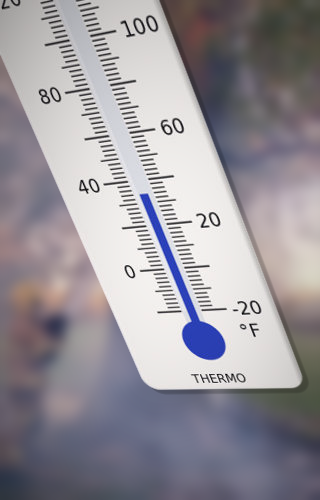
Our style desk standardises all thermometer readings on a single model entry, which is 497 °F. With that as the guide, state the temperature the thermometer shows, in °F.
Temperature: 34 °F
